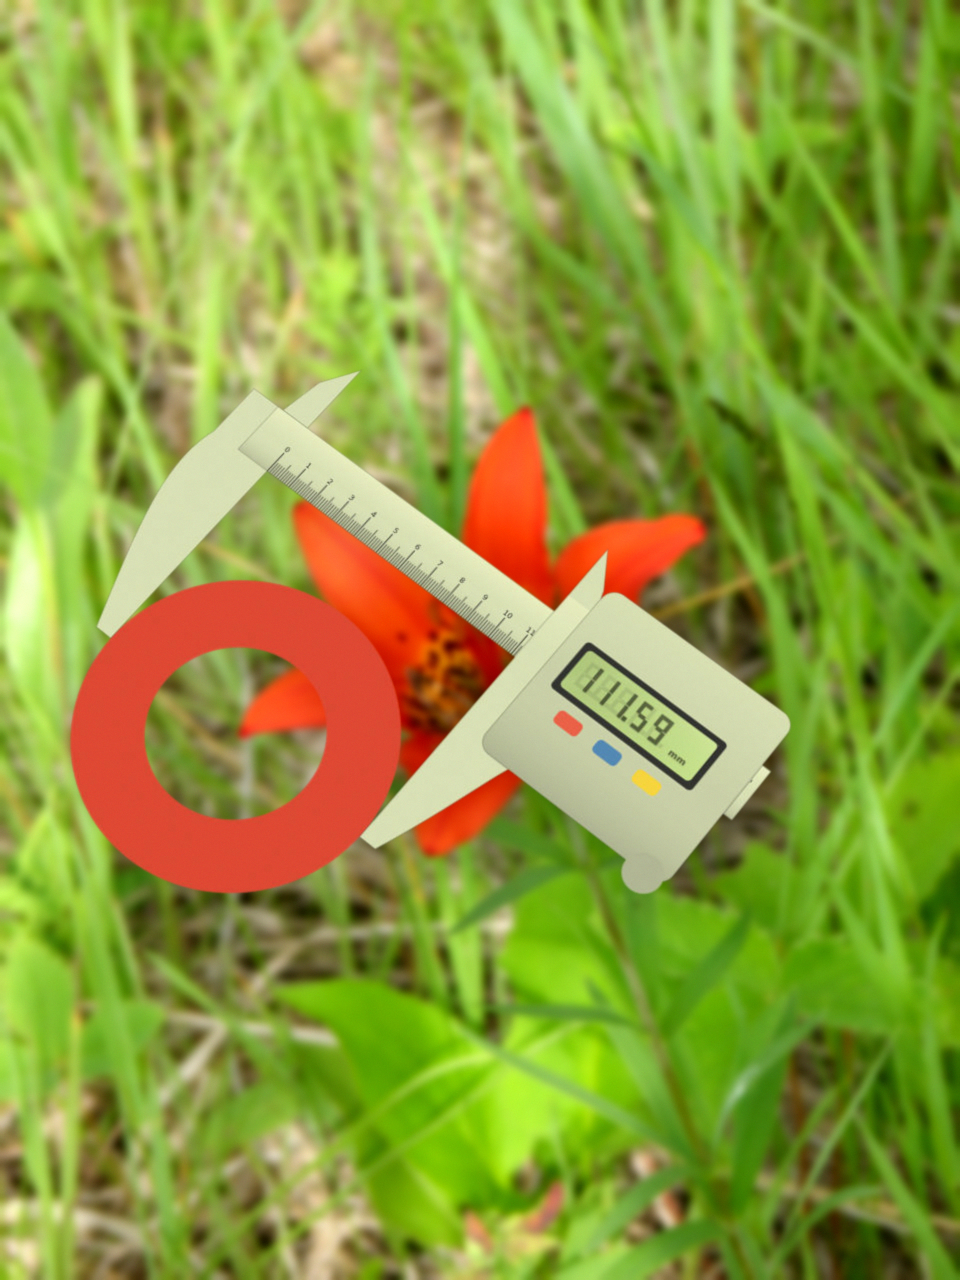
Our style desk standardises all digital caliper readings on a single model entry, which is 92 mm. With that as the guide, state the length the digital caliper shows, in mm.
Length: 111.59 mm
